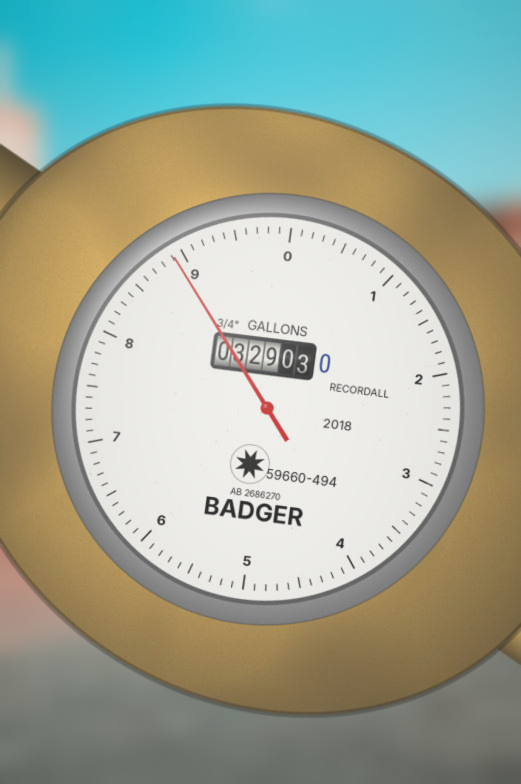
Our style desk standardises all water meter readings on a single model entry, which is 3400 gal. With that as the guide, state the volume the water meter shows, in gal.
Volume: 329028.9 gal
